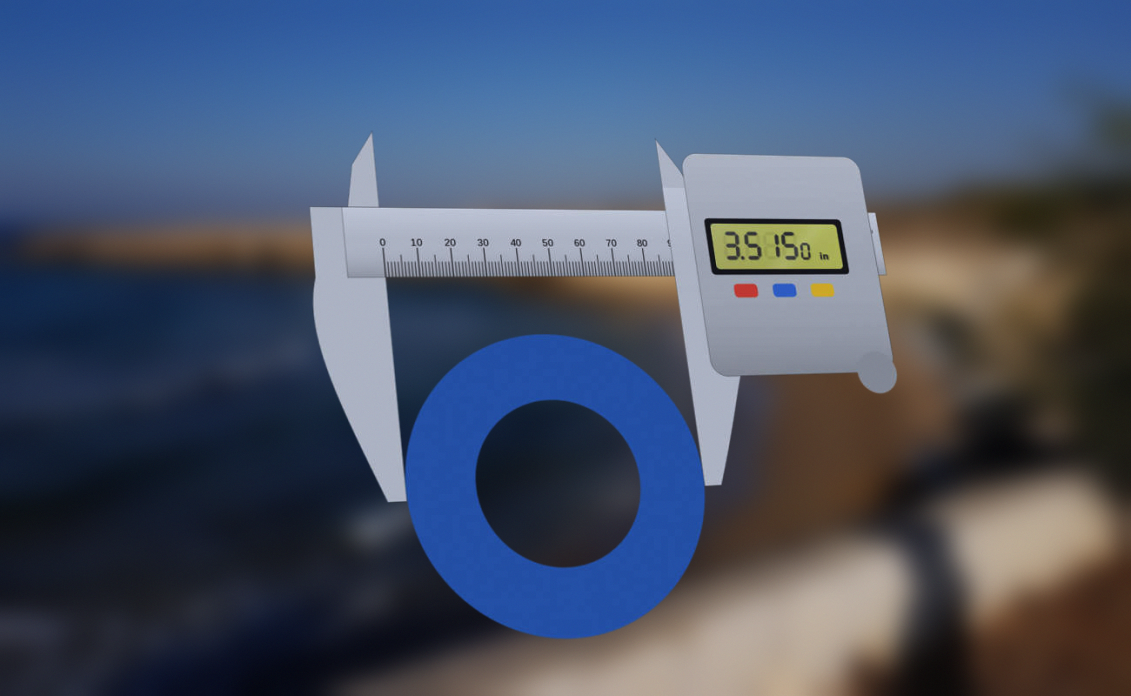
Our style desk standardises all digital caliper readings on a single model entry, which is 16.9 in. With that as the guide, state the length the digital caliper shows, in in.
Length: 3.5150 in
